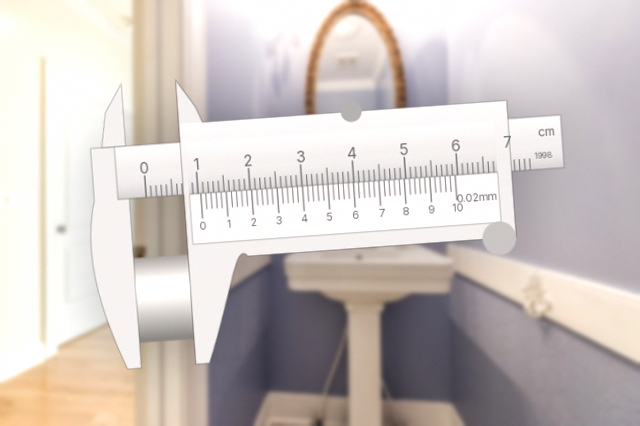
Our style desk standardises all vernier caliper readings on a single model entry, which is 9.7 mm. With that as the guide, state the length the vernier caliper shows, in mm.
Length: 10.5 mm
